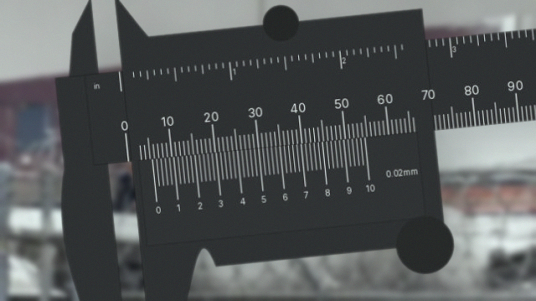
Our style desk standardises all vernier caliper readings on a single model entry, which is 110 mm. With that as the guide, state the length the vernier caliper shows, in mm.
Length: 5.5 mm
